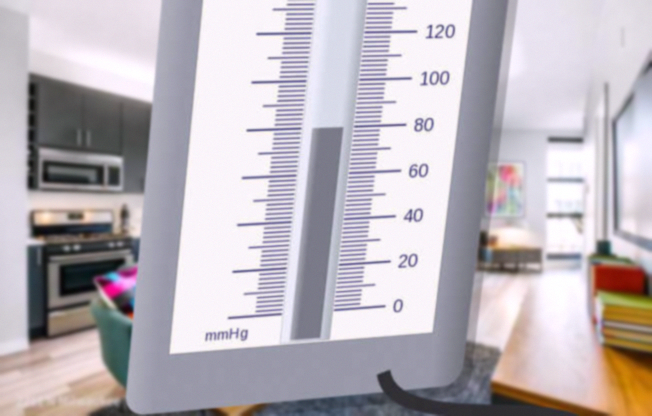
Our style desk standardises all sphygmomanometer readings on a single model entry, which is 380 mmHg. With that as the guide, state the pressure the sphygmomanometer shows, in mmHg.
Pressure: 80 mmHg
